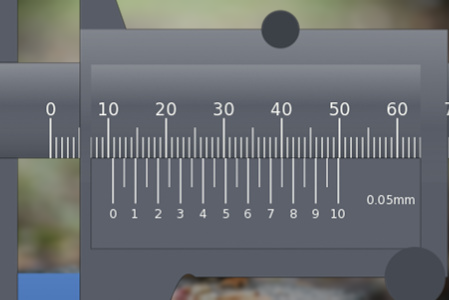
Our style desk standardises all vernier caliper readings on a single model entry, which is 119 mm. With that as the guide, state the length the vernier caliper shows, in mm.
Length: 10.8 mm
